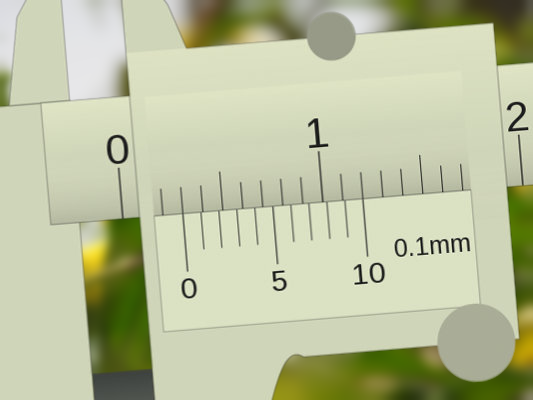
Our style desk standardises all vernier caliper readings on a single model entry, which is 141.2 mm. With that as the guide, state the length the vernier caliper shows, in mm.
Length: 3.0 mm
